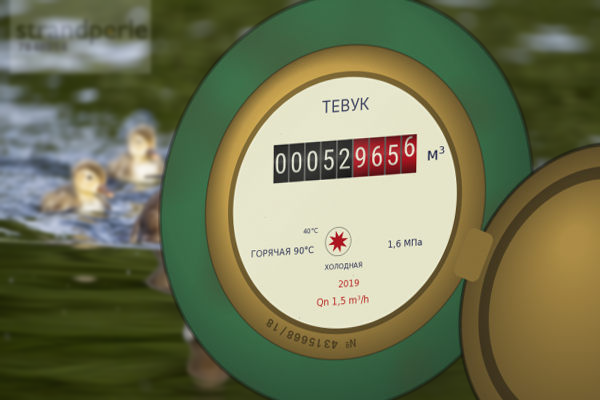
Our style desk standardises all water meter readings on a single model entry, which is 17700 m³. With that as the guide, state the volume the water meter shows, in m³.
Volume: 52.9656 m³
